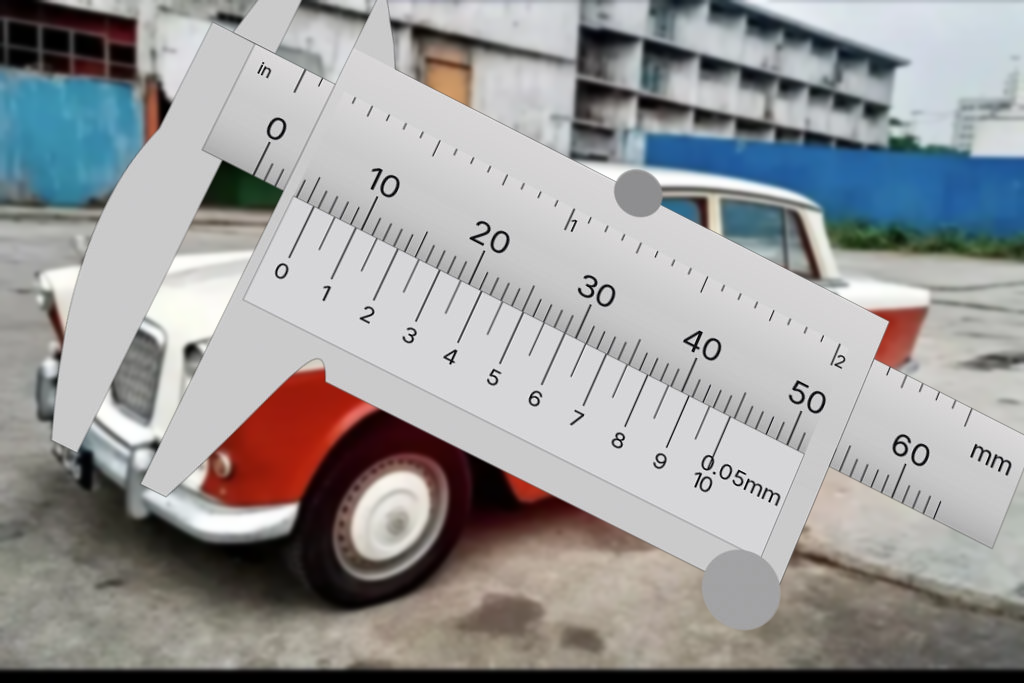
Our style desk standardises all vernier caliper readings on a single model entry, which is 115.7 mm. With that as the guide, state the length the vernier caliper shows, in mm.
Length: 5.6 mm
